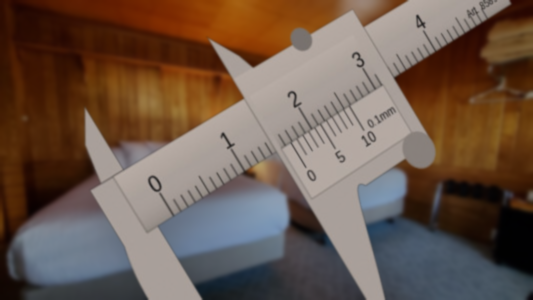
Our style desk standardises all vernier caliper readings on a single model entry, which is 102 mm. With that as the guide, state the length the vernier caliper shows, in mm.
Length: 16.8 mm
